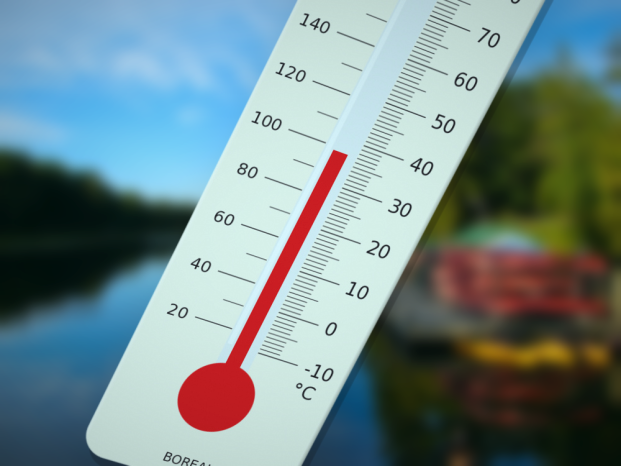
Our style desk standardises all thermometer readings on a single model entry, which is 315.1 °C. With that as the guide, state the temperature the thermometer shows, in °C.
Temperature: 37 °C
